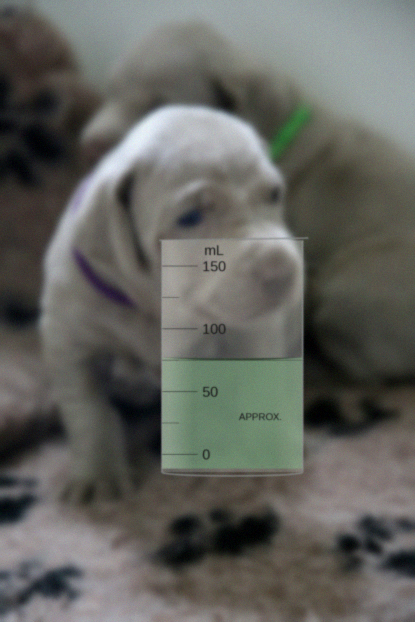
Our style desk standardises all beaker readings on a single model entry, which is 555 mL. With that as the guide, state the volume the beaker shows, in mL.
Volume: 75 mL
